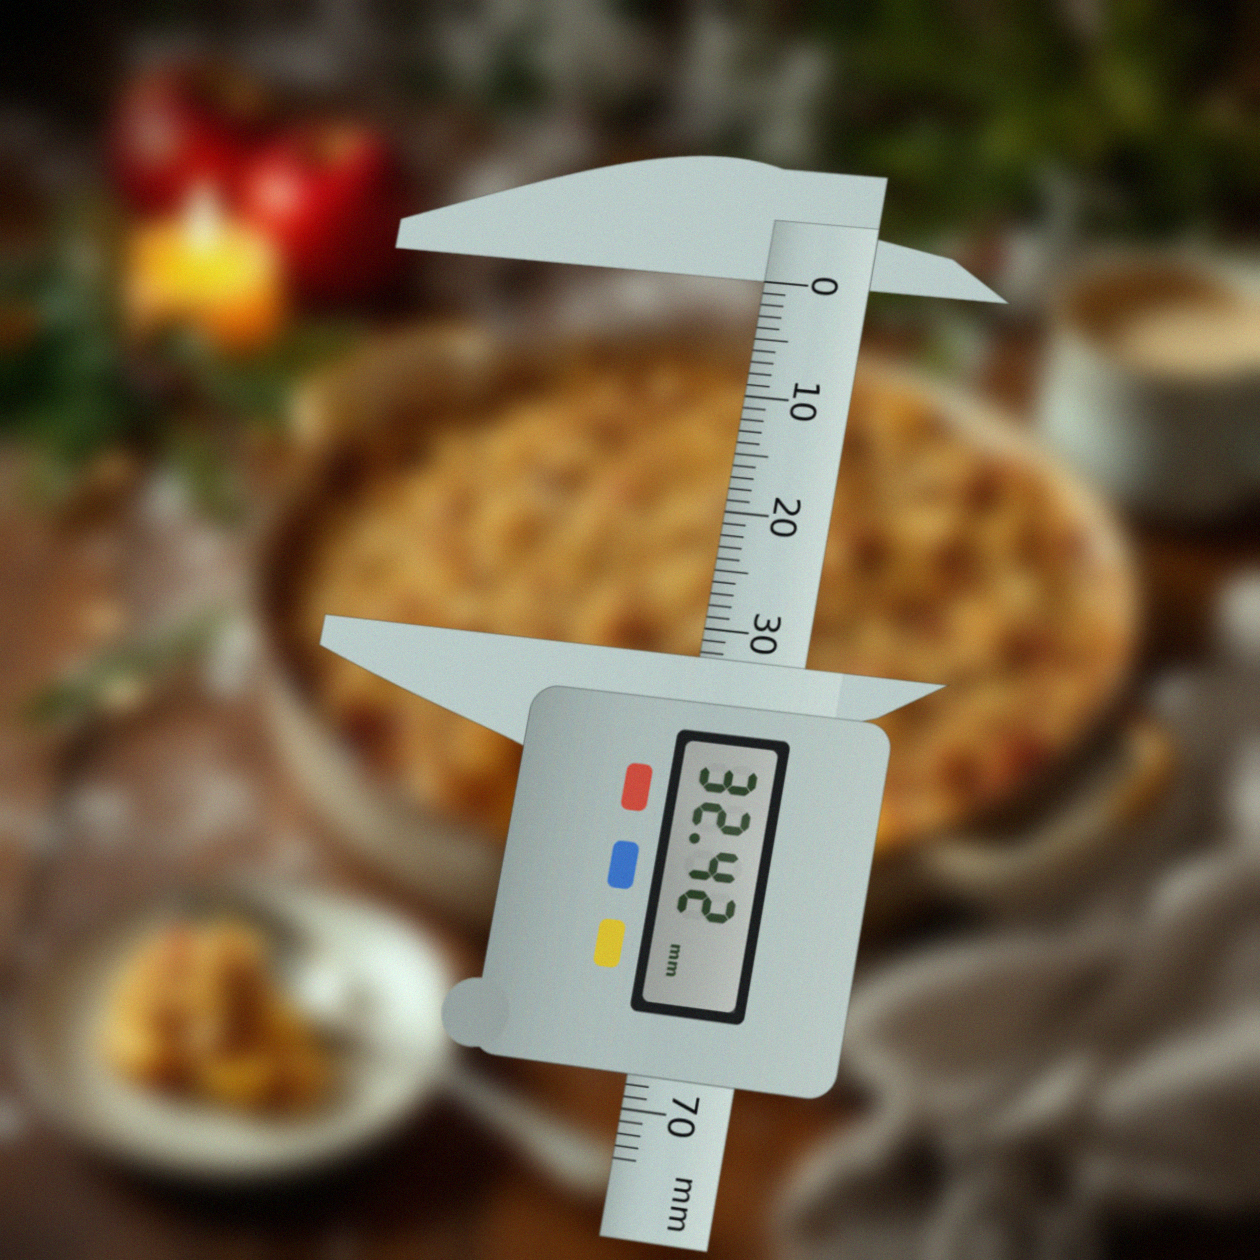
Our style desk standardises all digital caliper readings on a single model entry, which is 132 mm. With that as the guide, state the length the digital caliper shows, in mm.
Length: 32.42 mm
